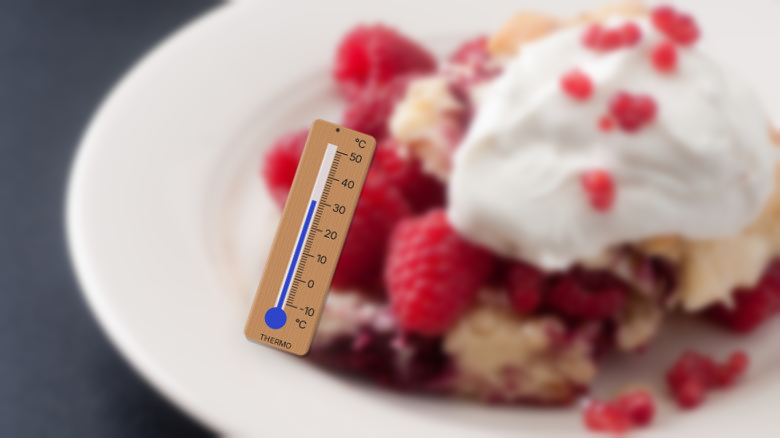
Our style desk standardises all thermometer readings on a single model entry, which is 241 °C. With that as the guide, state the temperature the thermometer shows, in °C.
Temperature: 30 °C
